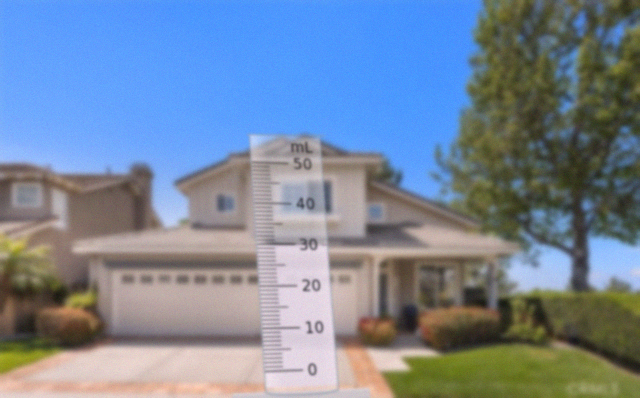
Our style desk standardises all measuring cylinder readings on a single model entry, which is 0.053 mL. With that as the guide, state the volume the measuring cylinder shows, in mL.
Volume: 30 mL
